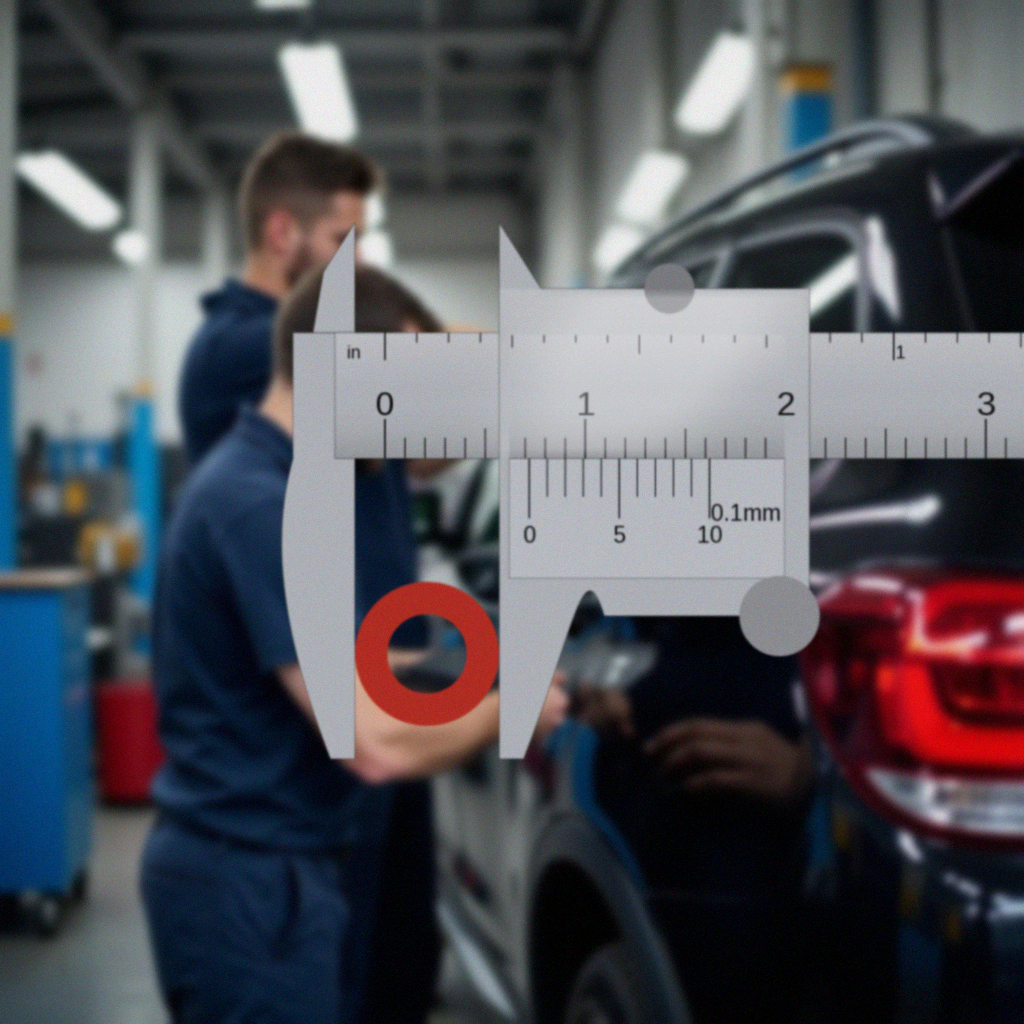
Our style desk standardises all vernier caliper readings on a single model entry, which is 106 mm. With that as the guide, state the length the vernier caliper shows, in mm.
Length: 7.2 mm
